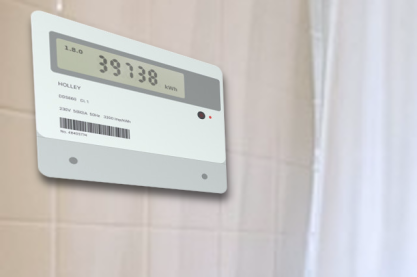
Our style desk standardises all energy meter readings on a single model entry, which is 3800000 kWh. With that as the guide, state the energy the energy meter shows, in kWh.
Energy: 39738 kWh
